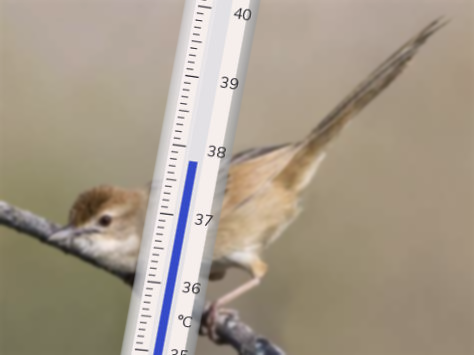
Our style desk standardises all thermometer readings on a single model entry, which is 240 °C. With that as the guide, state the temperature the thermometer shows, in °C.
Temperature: 37.8 °C
